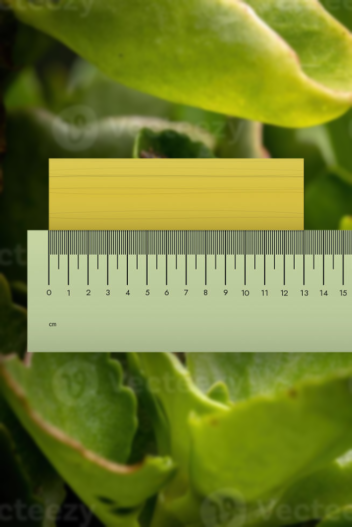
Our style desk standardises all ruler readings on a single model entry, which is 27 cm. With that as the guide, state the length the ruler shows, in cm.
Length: 13 cm
